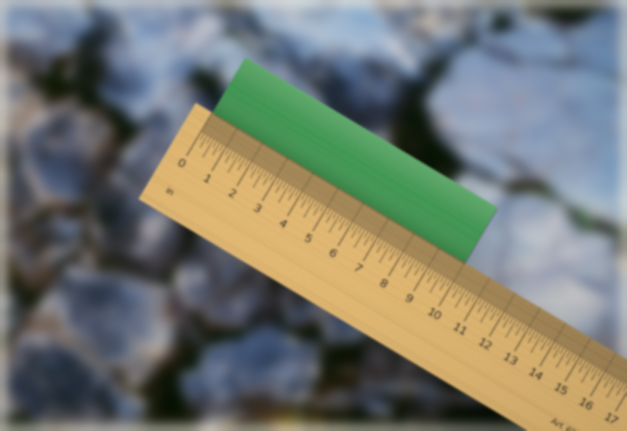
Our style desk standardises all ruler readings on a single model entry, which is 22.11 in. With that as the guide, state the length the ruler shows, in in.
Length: 10 in
